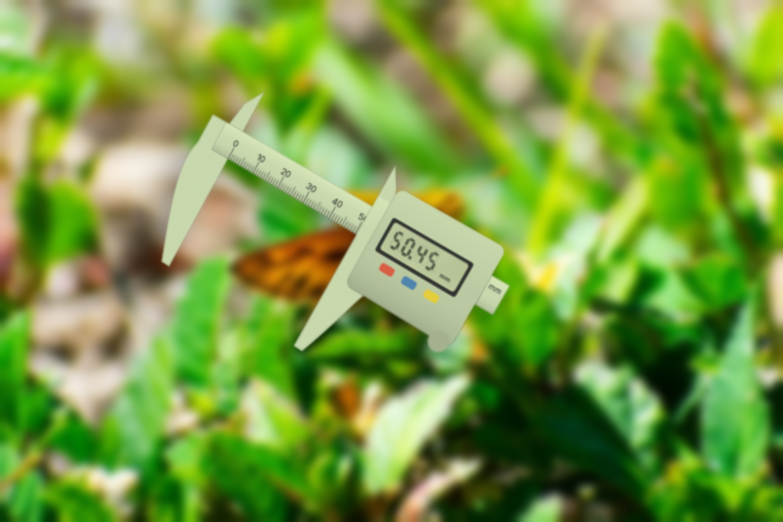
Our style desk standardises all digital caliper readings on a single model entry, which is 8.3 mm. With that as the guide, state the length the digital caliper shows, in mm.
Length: 50.45 mm
